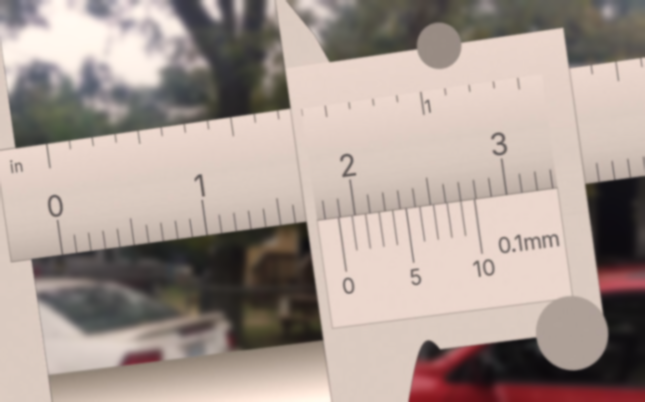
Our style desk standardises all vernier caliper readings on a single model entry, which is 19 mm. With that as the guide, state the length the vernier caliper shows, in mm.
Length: 18.9 mm
